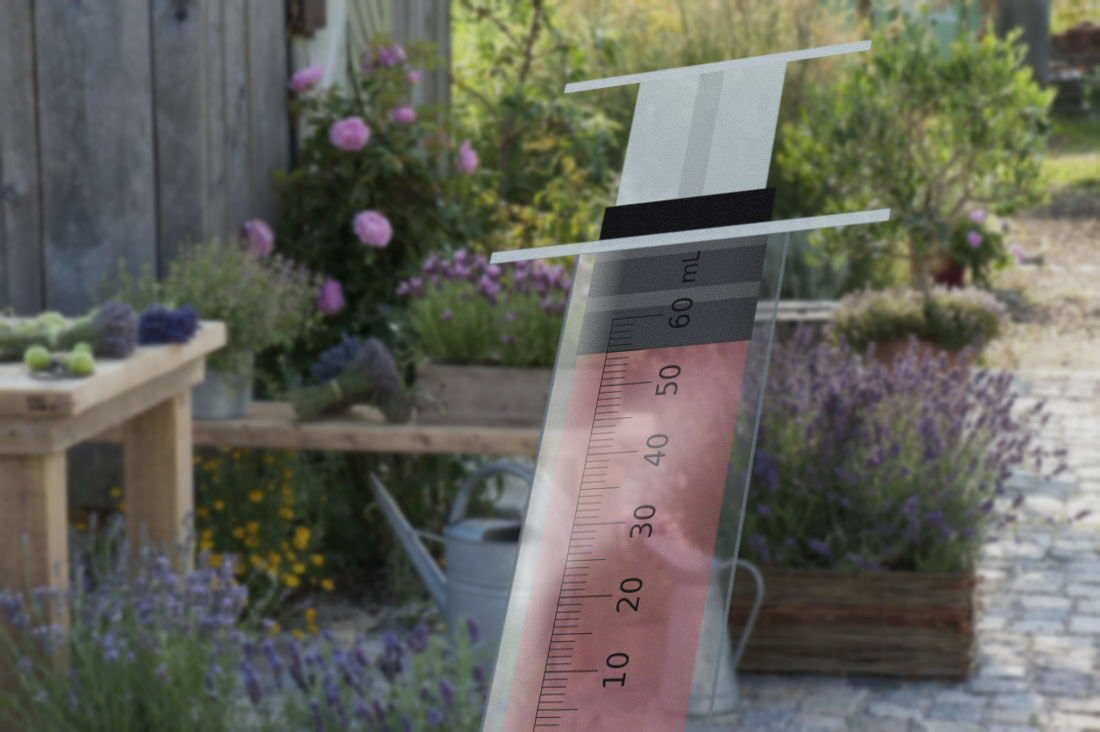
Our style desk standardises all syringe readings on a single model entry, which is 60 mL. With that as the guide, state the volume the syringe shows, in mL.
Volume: 55 mL
